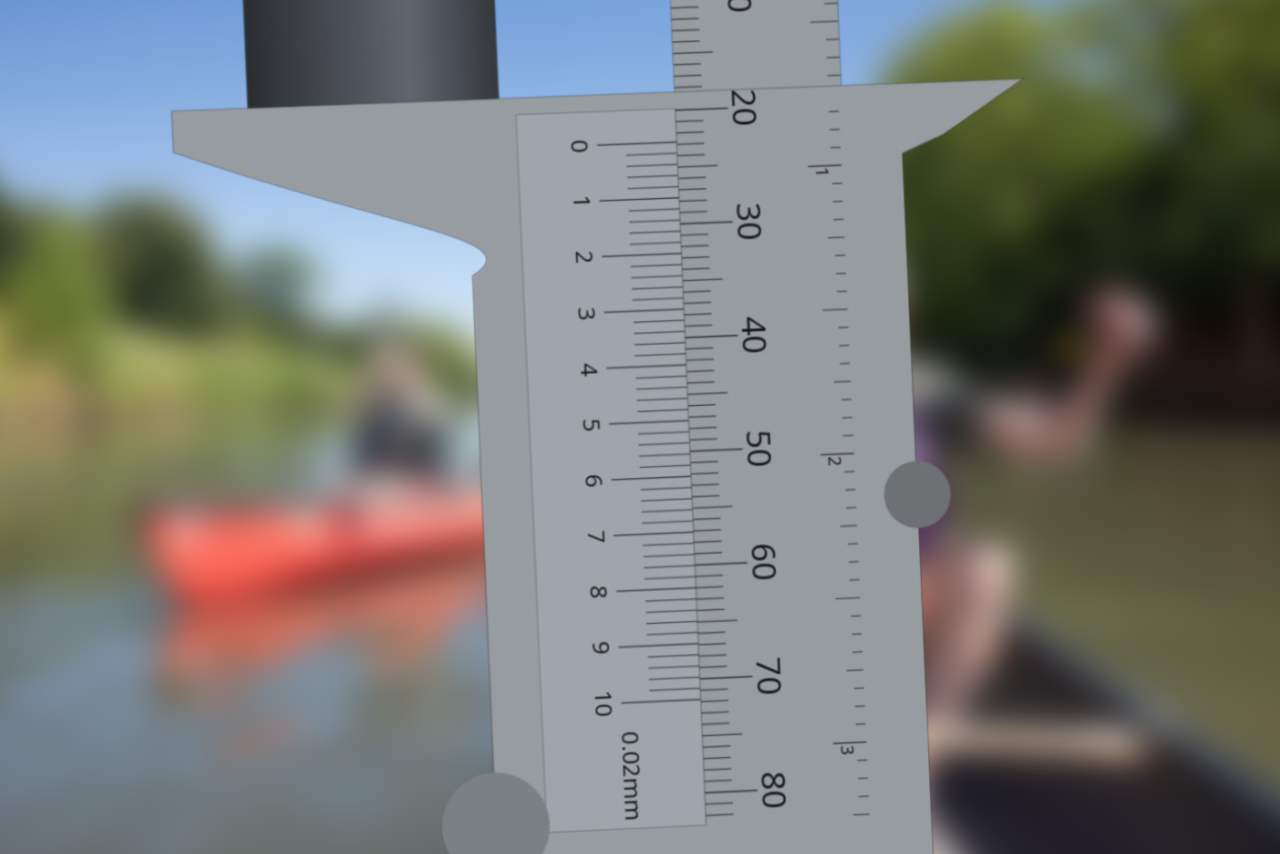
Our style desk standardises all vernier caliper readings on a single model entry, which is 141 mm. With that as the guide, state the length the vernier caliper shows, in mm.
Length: 22.8 mm
